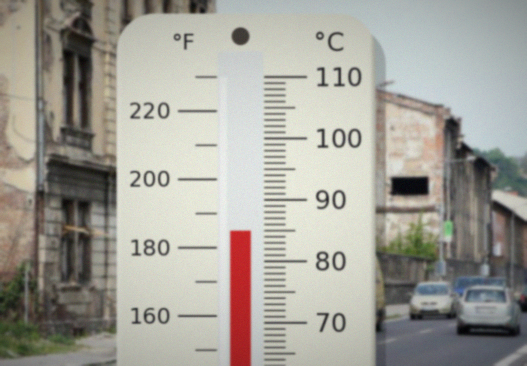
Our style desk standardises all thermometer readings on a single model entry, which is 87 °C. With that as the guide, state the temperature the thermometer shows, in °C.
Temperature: 85 °C
